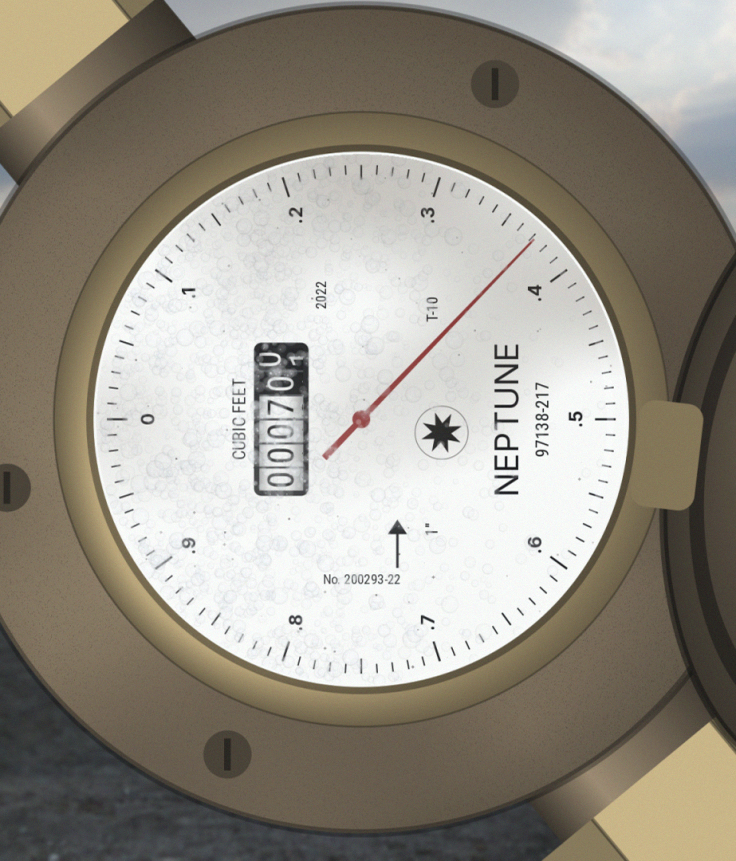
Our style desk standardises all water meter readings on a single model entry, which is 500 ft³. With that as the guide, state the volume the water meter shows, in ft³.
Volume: 700.37 ft³
